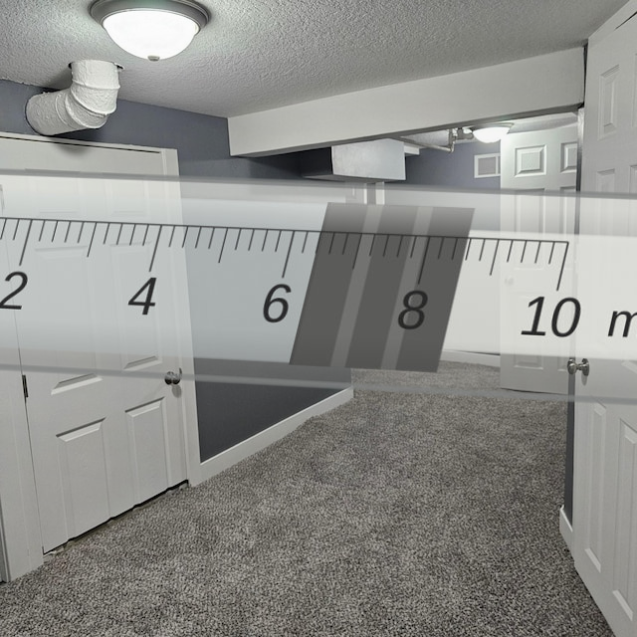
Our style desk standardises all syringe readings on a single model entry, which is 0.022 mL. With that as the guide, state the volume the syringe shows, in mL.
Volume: 6.4 mL
